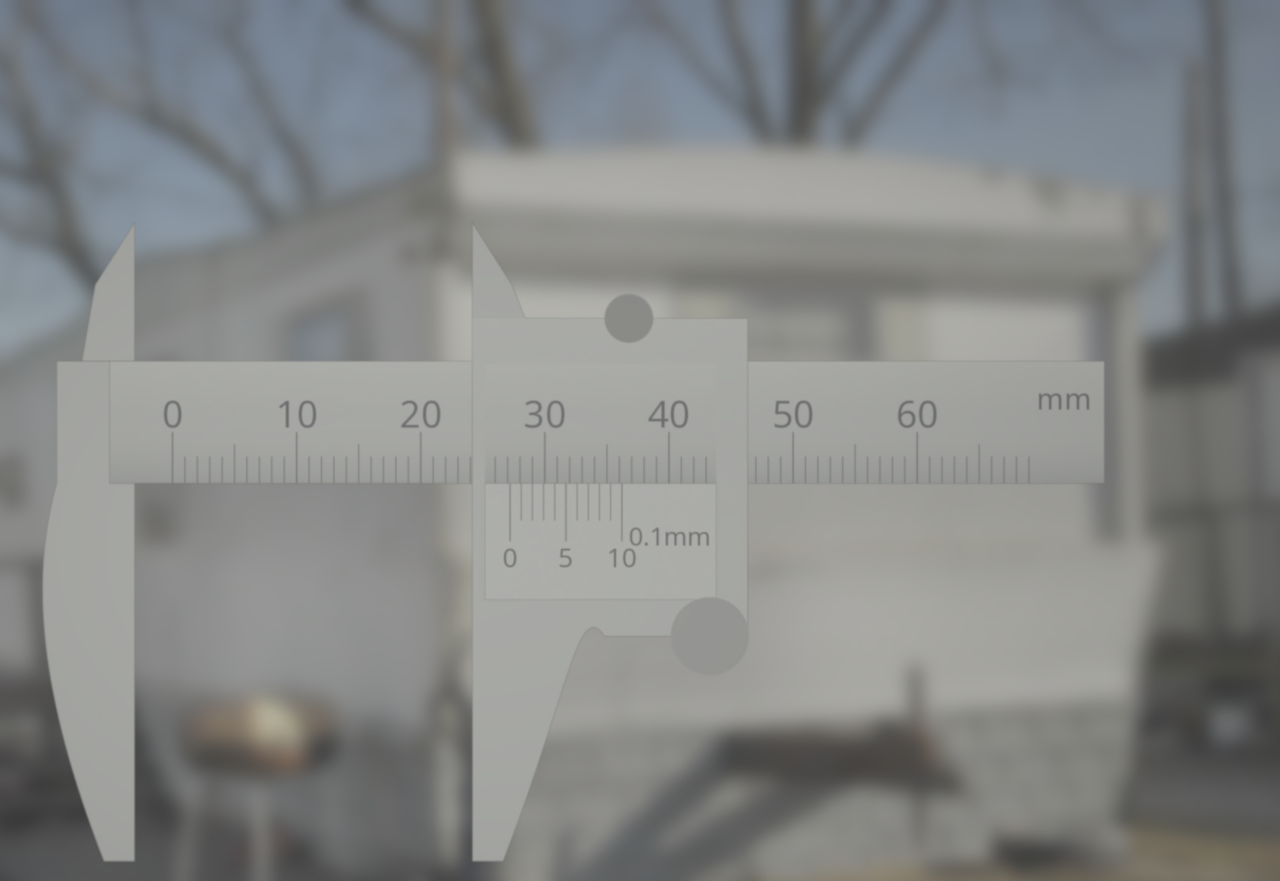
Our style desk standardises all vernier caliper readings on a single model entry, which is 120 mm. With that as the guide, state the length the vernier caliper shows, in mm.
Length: 27.2 mm
